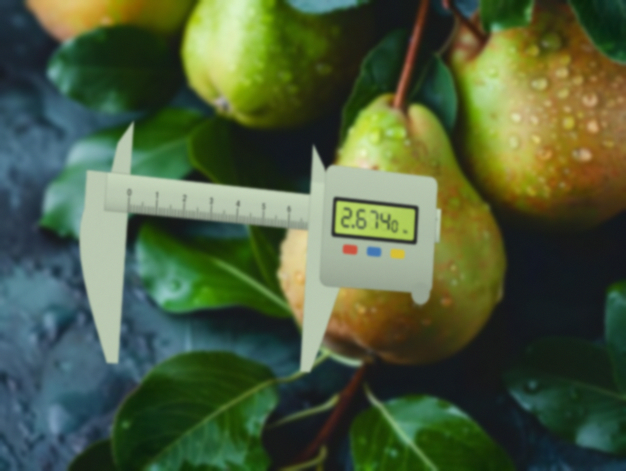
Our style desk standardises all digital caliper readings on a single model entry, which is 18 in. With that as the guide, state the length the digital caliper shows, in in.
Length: 2.6740 in
